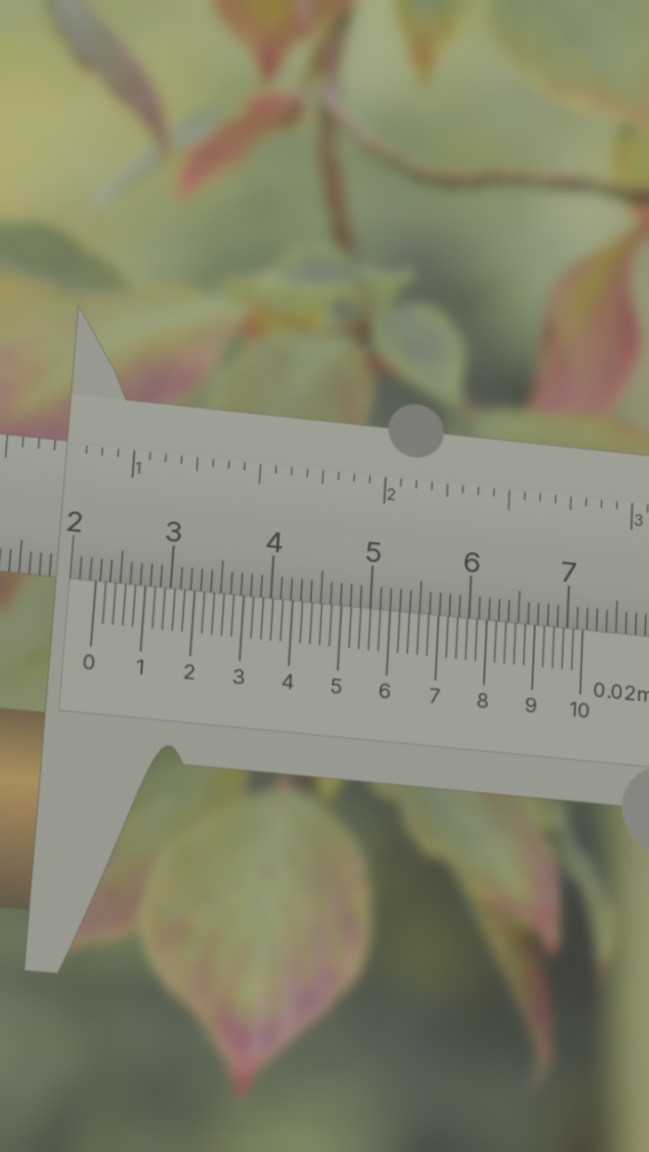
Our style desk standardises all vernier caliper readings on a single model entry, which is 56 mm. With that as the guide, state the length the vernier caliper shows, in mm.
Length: 22.6 mm
